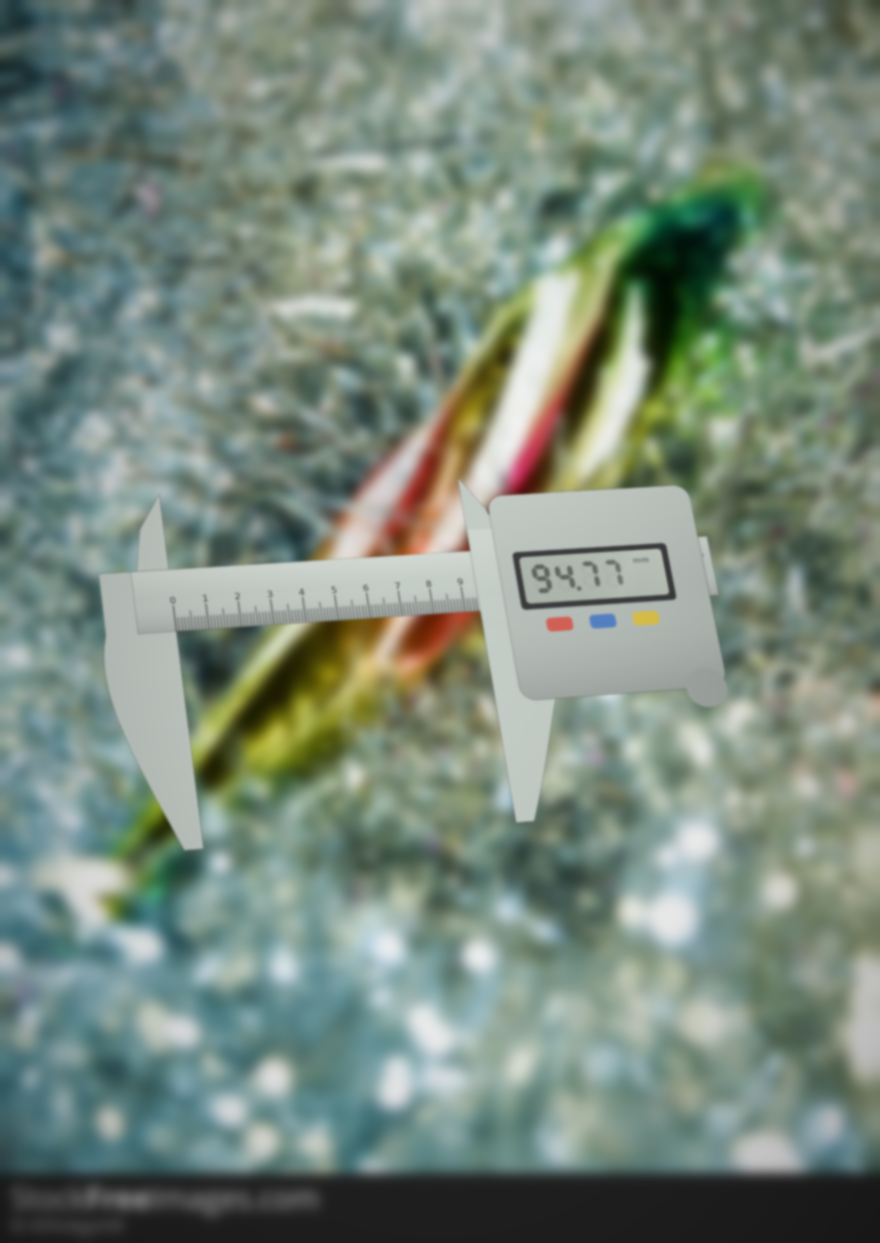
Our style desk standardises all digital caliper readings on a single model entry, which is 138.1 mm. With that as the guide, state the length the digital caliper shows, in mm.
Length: 94.77 mm
